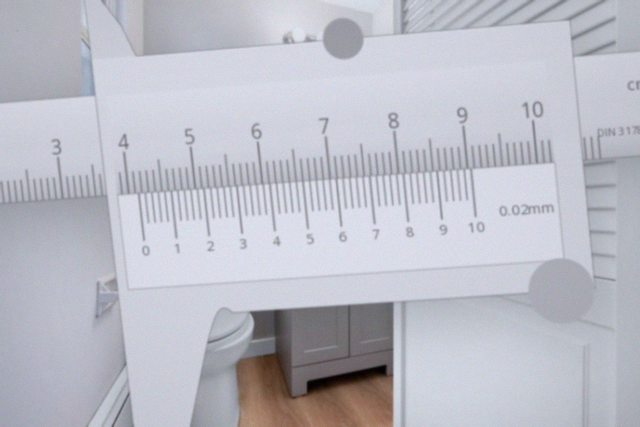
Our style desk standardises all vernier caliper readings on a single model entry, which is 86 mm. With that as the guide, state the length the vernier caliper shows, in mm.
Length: 41.5 mm
